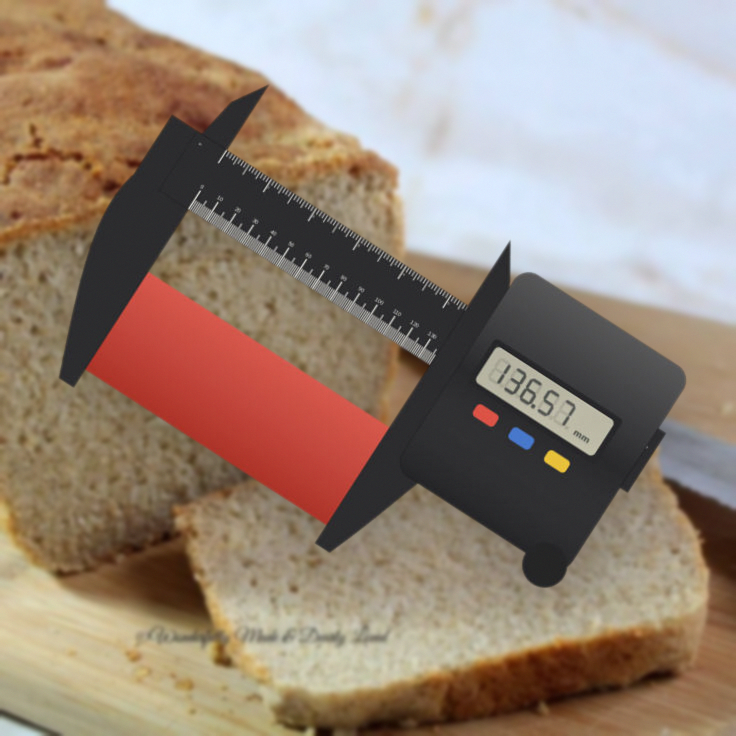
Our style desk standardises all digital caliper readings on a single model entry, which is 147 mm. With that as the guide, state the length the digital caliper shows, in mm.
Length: 136.57 mm
